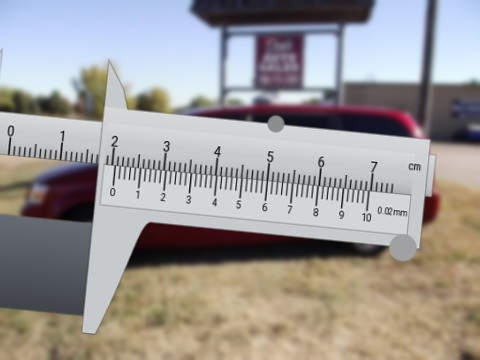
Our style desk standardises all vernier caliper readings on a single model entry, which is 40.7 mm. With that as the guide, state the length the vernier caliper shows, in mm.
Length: 20.6 mm
